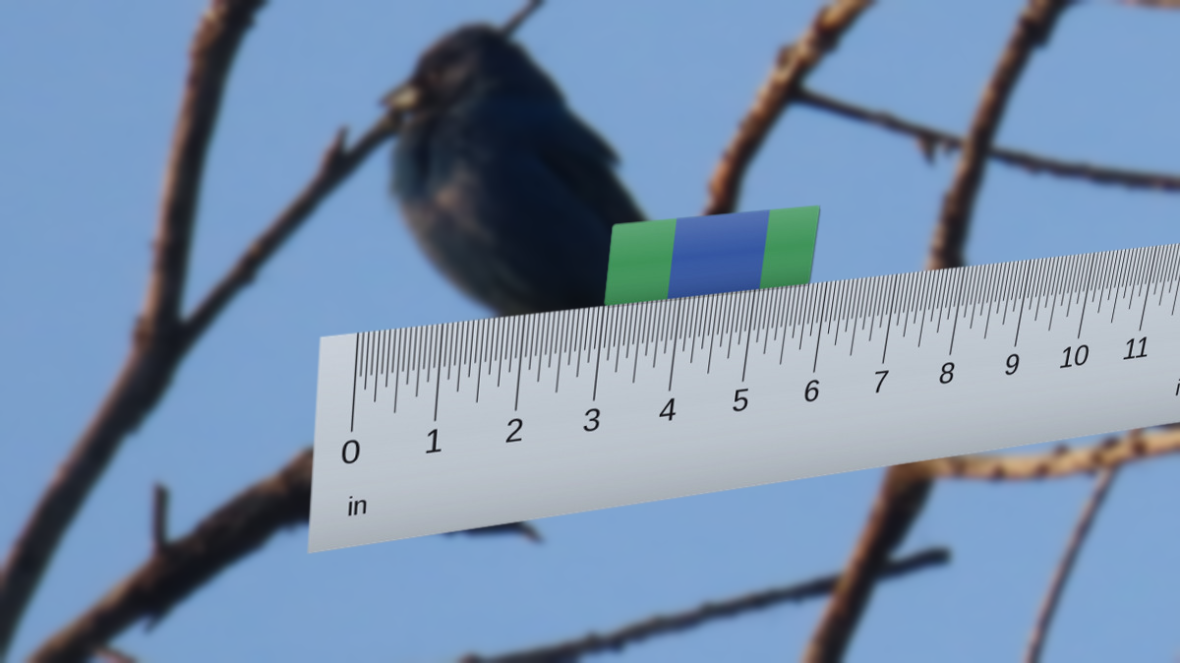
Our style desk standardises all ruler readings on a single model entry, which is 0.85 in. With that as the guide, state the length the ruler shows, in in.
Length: 2.75 in
